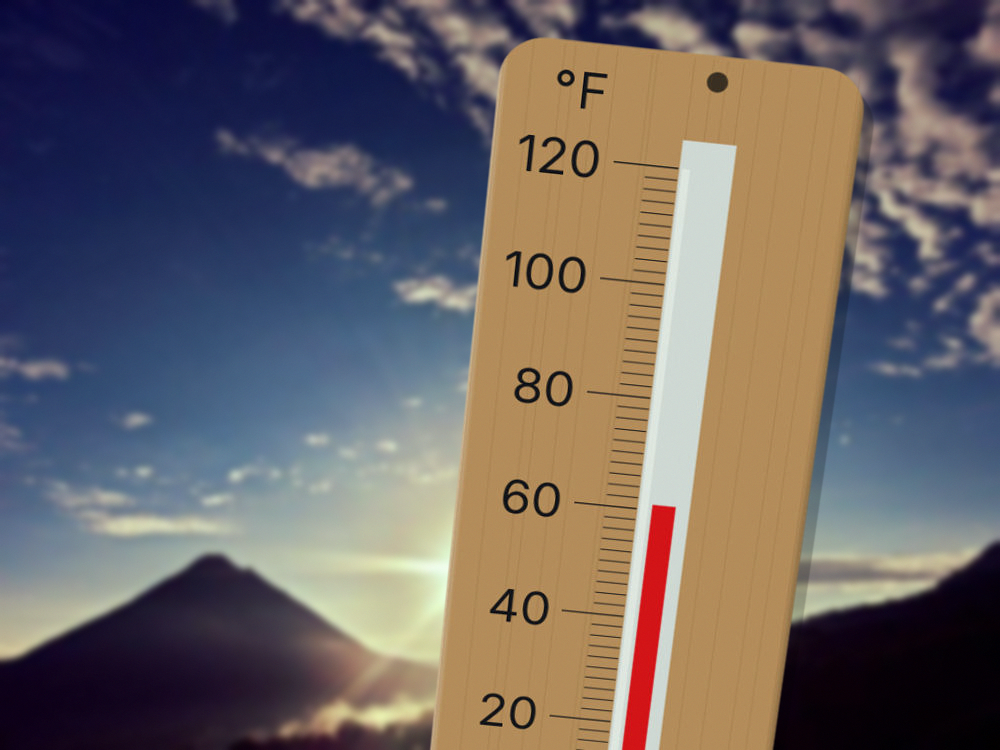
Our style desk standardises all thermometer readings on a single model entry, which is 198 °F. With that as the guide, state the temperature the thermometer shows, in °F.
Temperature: 61 °F
